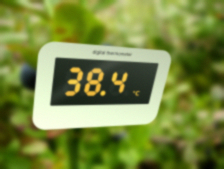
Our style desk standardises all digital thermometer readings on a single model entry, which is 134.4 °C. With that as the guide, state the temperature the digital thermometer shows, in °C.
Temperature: 38.4 °C
